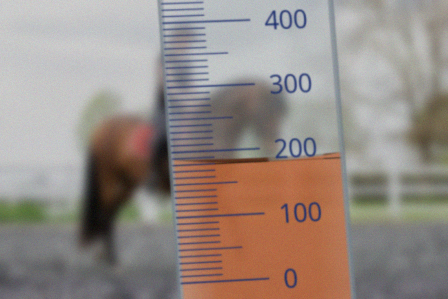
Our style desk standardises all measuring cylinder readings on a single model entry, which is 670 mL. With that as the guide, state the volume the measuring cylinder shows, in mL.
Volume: 180 mL
